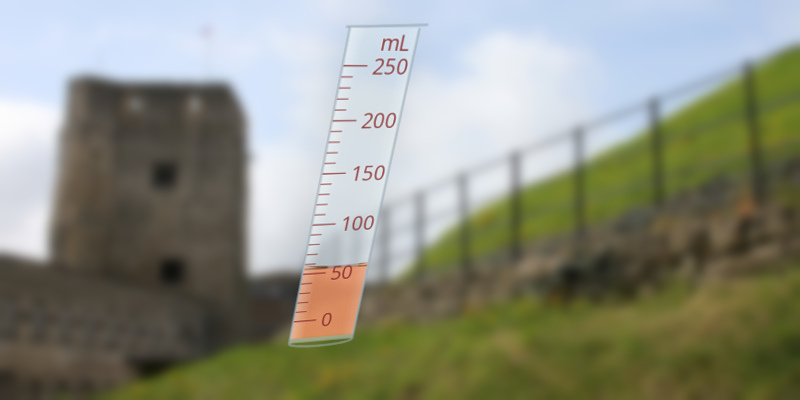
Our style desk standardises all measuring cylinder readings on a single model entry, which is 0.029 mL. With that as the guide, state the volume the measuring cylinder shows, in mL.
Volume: 55 mL
